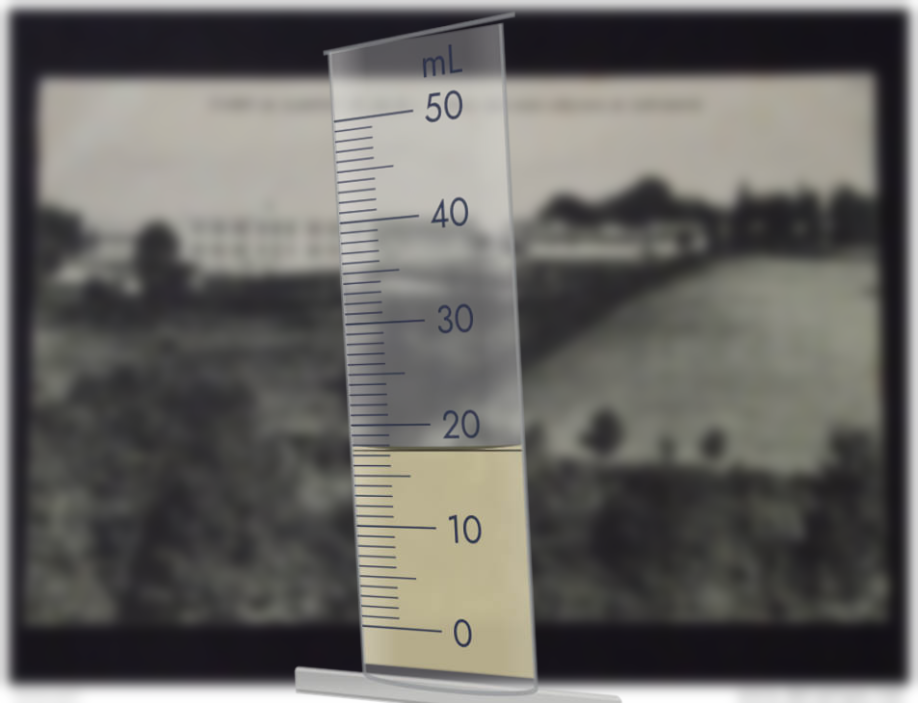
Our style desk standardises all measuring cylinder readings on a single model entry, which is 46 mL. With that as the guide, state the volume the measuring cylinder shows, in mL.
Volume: 17.5 mL
